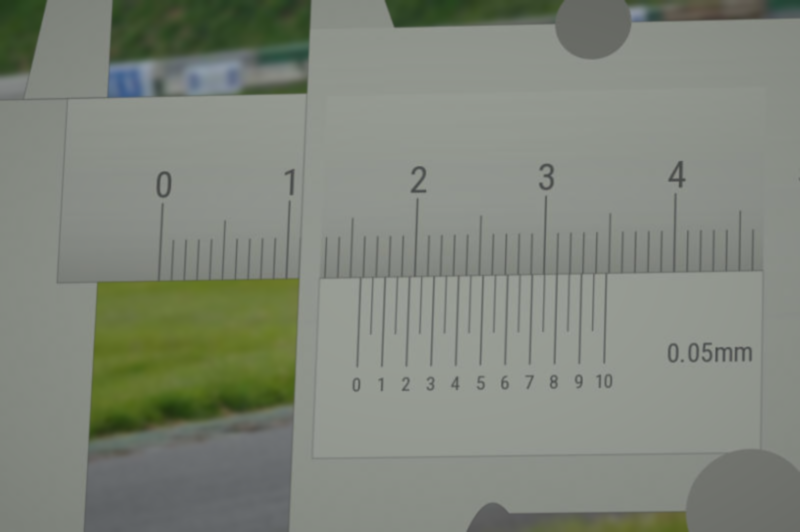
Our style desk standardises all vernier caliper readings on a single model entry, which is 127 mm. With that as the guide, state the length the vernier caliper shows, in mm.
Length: 15.8 mm
